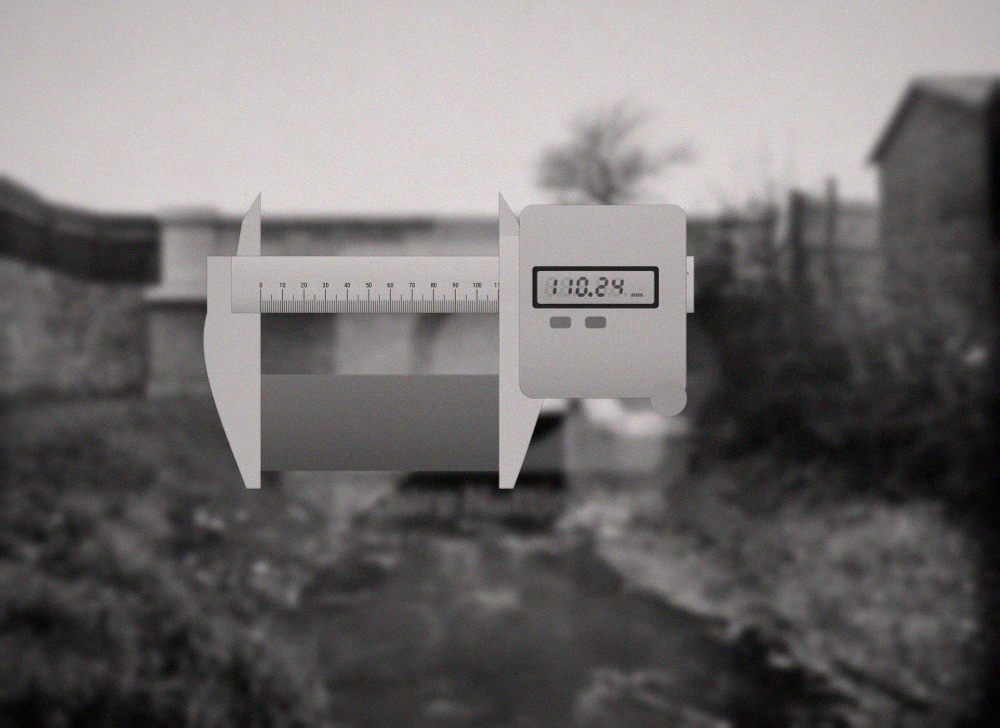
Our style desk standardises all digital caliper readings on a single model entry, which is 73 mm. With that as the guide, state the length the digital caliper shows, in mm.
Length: 110.24 mm
